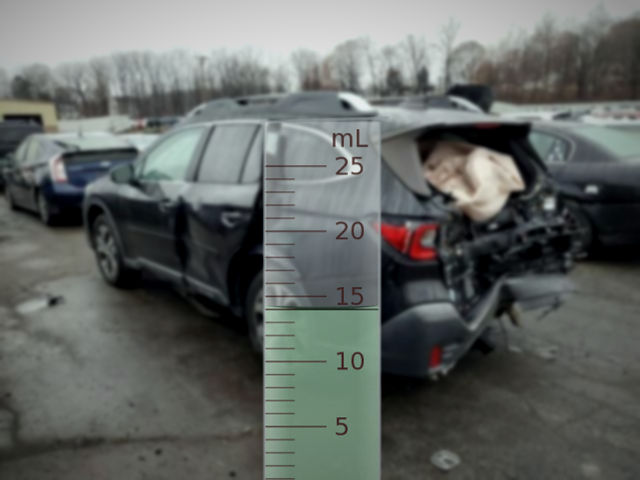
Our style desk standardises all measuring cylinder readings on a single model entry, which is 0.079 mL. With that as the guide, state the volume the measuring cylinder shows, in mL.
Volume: 14 mL
